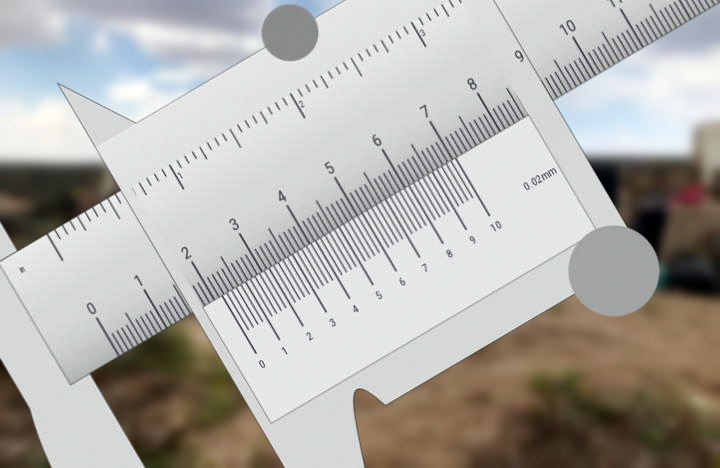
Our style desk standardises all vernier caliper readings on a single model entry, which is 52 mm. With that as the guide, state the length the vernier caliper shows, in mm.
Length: 21.6 mm
